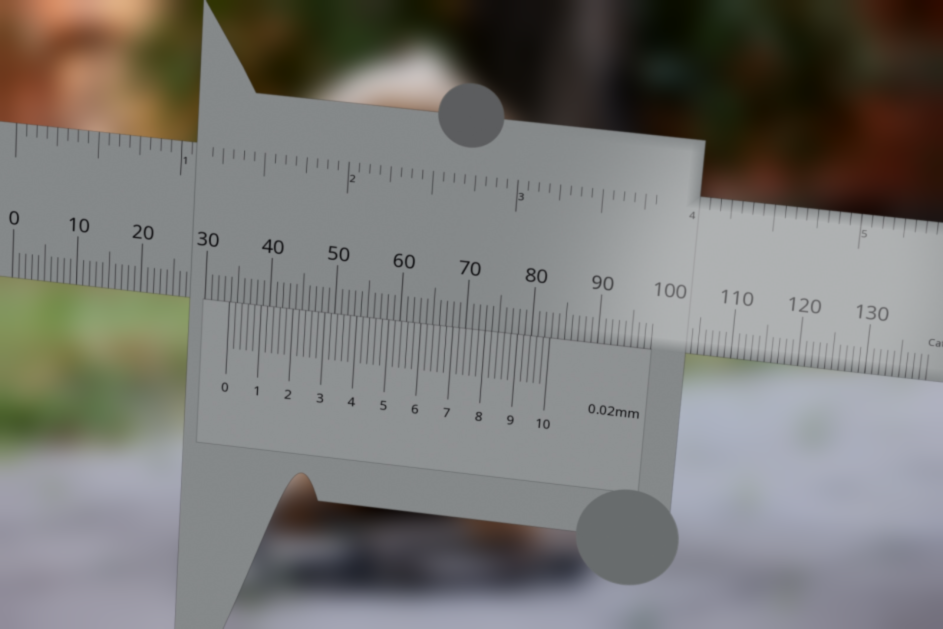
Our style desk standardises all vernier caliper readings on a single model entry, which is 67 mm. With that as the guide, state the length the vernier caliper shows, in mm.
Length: 33.8 mm
